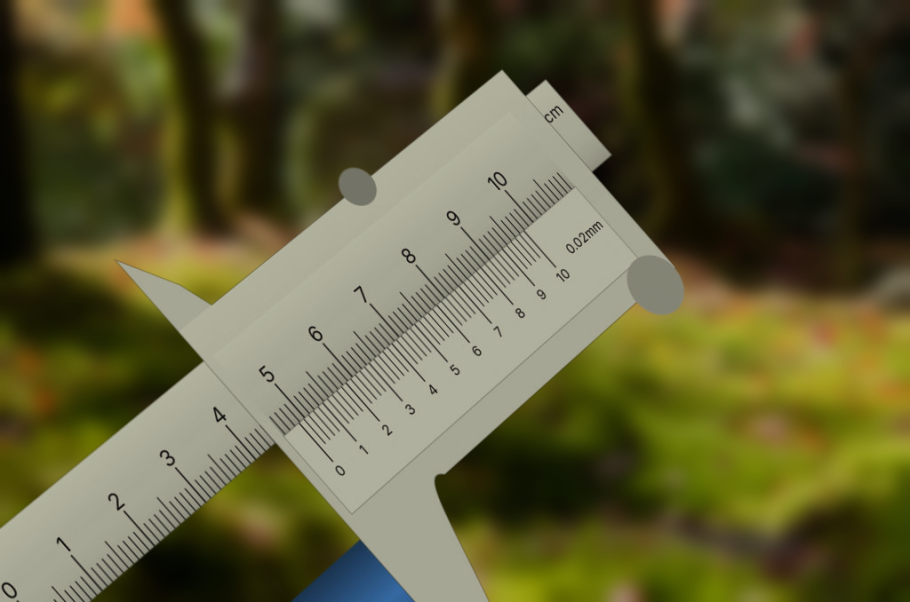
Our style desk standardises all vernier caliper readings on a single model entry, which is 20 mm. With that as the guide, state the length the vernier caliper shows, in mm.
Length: 48.8 mm
